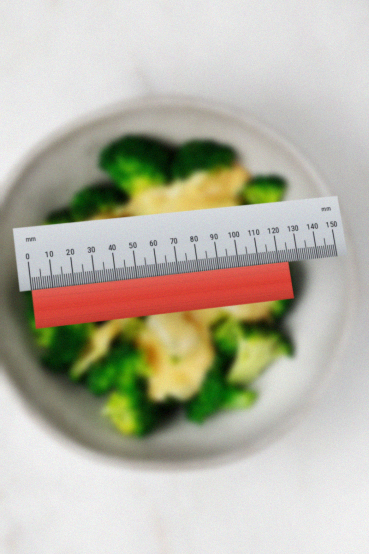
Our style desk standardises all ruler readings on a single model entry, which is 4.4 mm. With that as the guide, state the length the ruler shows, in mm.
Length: 125 mm
